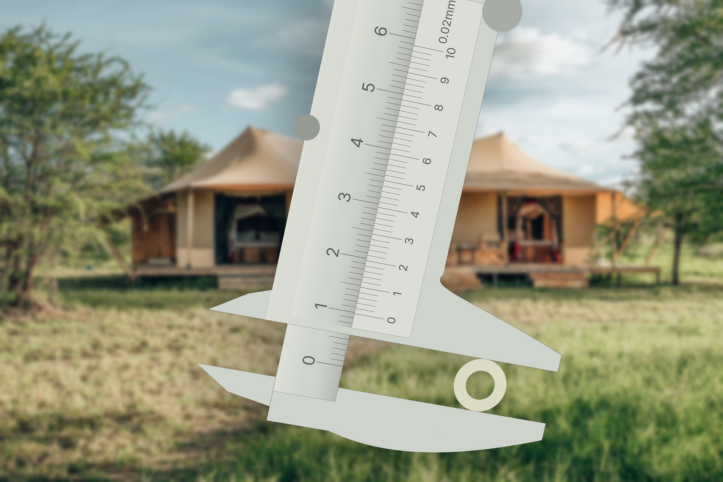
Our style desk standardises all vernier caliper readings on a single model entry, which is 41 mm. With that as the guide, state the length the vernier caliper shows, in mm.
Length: 9.8 mm
